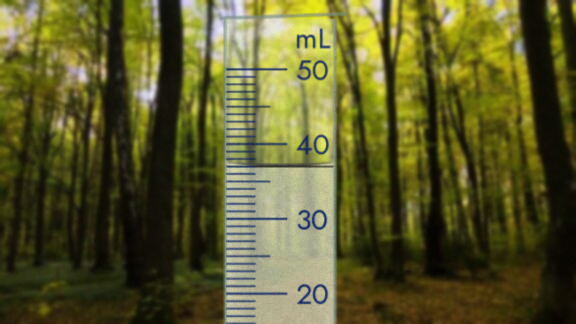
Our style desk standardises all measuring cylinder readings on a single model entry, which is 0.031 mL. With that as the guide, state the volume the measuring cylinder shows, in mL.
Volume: 37 mL
